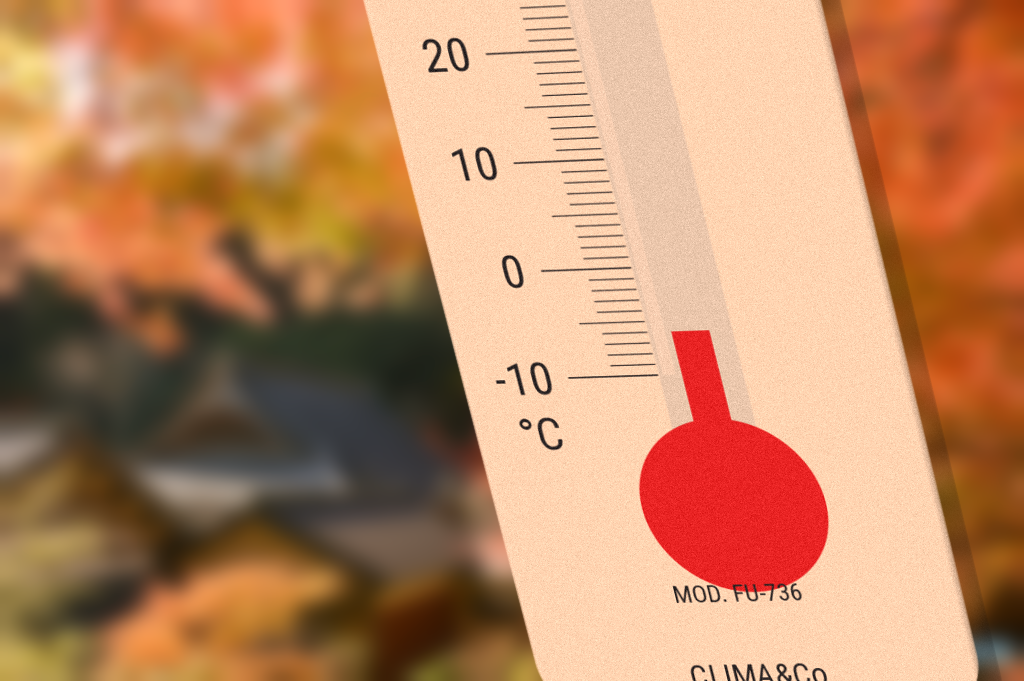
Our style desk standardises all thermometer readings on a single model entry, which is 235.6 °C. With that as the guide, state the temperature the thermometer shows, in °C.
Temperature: -6 °C
